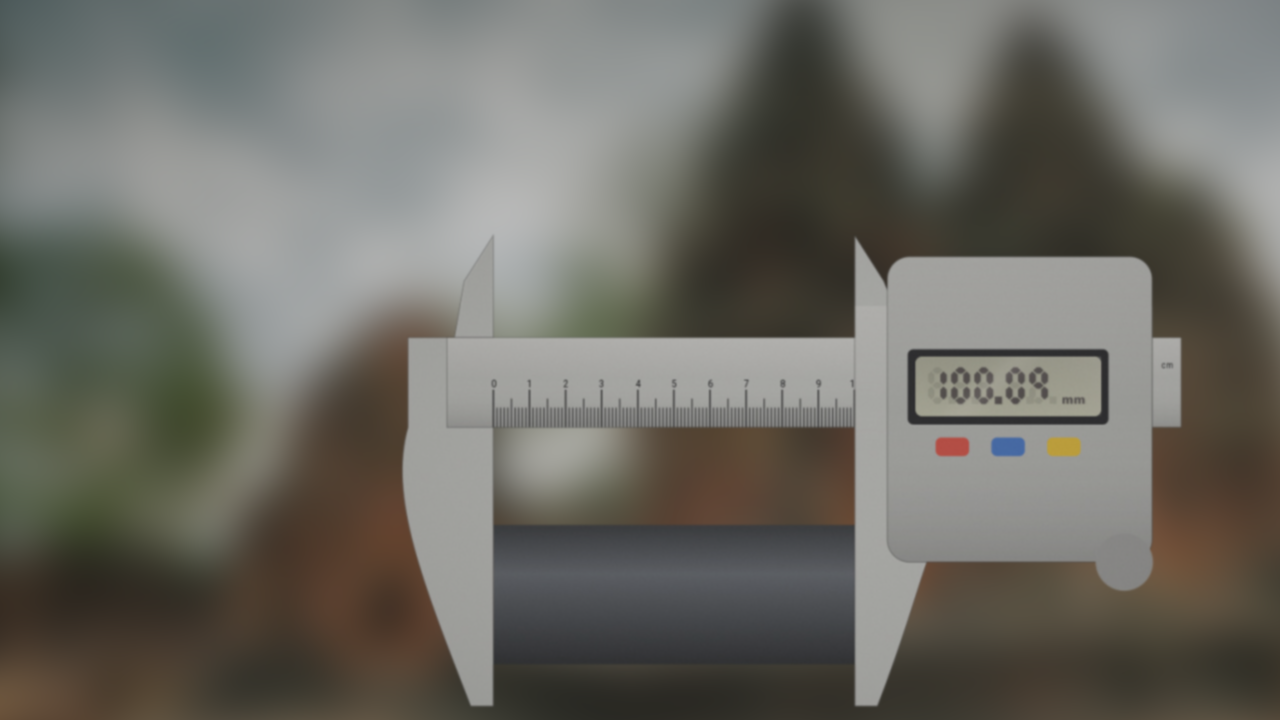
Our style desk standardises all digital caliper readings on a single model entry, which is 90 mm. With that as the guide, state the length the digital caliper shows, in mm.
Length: 100.09 mm
